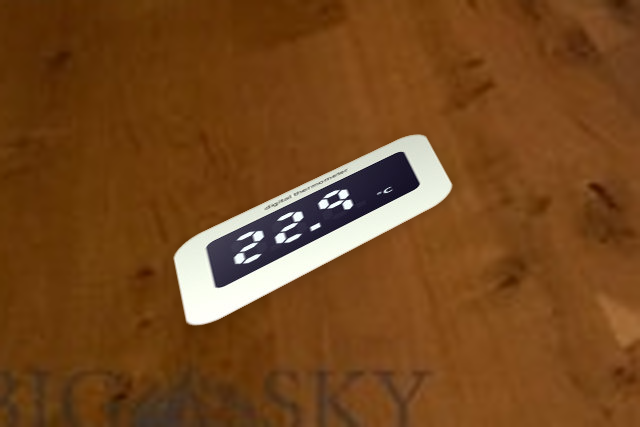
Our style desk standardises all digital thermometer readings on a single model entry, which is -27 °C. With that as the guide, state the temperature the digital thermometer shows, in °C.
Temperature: 22.9 °C
